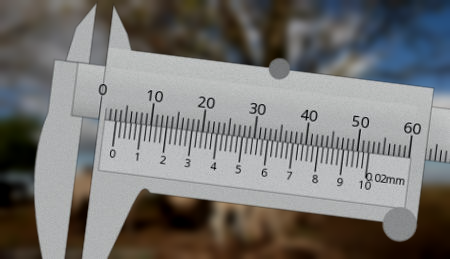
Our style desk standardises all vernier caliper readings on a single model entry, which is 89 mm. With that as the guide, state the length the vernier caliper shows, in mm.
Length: 3.2 mm
